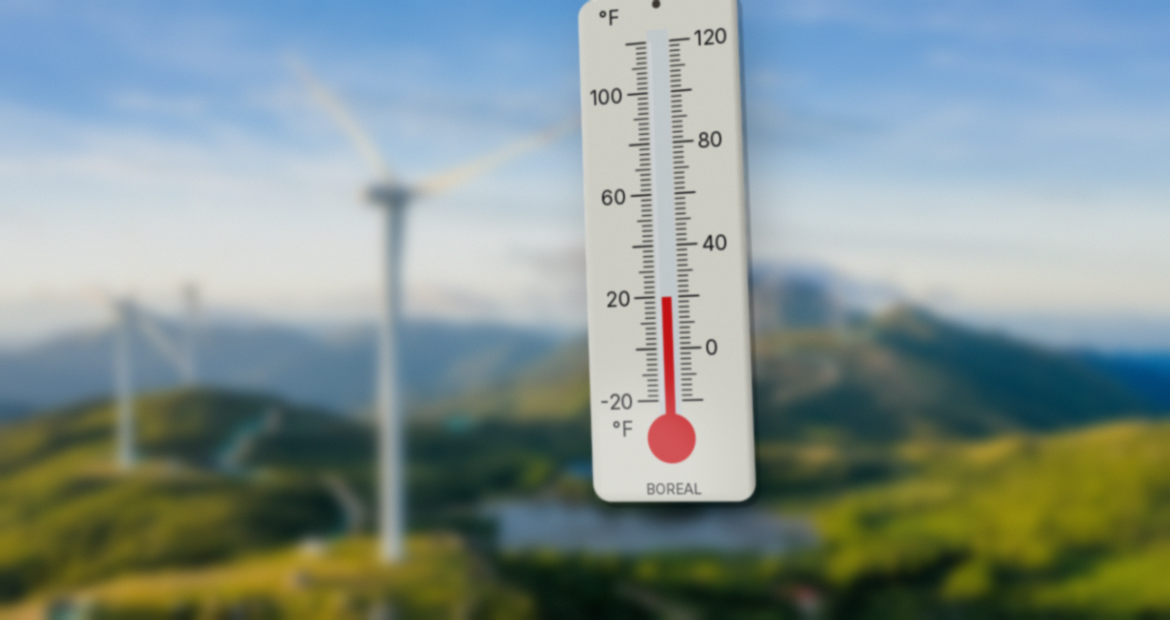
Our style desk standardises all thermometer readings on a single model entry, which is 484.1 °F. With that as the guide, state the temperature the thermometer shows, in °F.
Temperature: 20 °F
